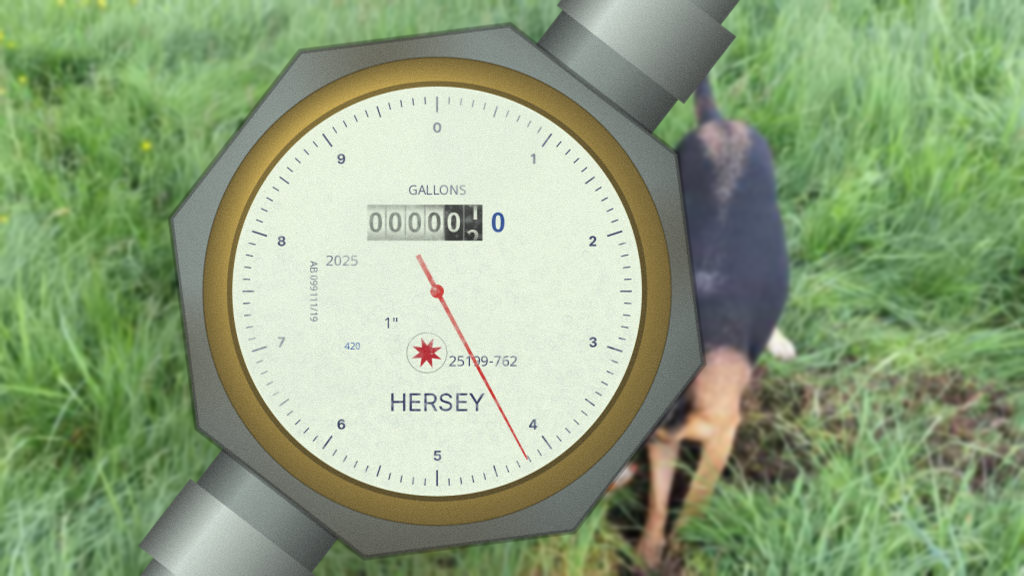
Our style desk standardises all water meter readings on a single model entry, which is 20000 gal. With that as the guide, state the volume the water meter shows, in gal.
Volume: 14.2 gal
